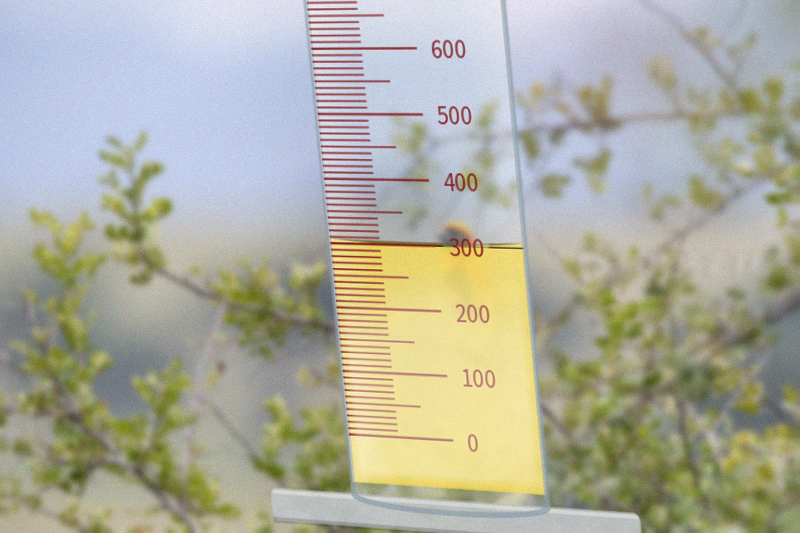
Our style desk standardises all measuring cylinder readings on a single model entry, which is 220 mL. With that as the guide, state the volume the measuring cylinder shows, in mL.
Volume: 300 mL
